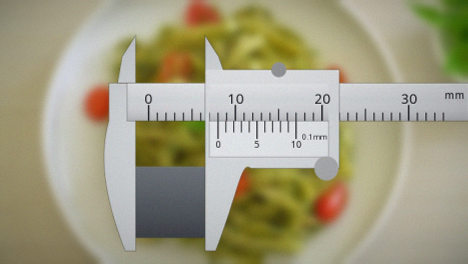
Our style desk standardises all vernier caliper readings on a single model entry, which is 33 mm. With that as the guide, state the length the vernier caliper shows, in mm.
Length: 8.0 mm
